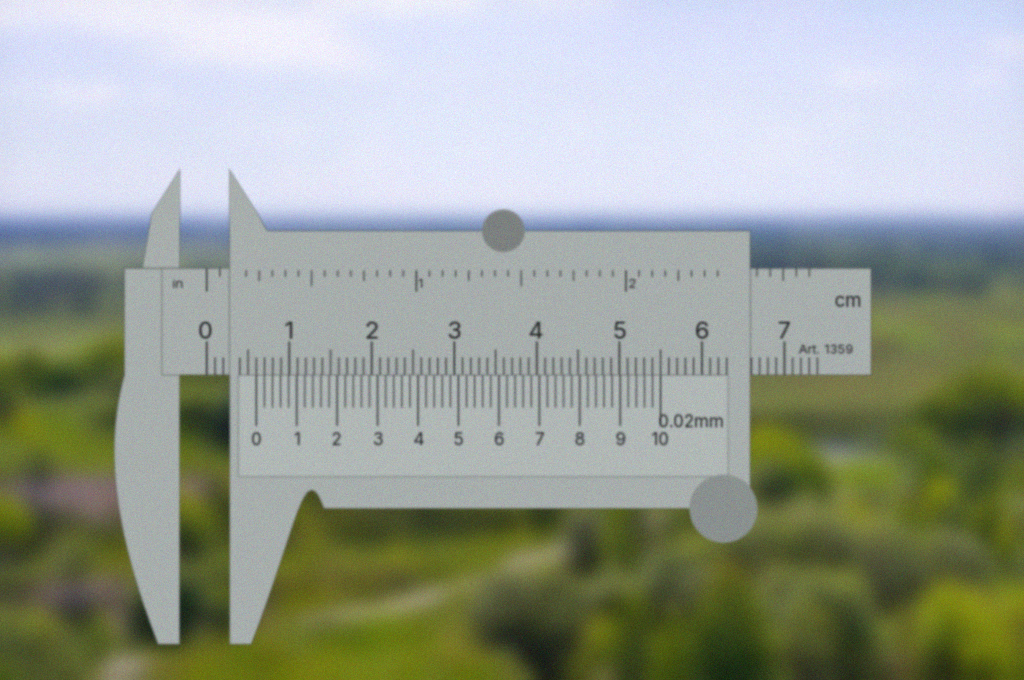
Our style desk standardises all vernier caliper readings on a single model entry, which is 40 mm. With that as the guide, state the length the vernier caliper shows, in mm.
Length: 6.0 mm
